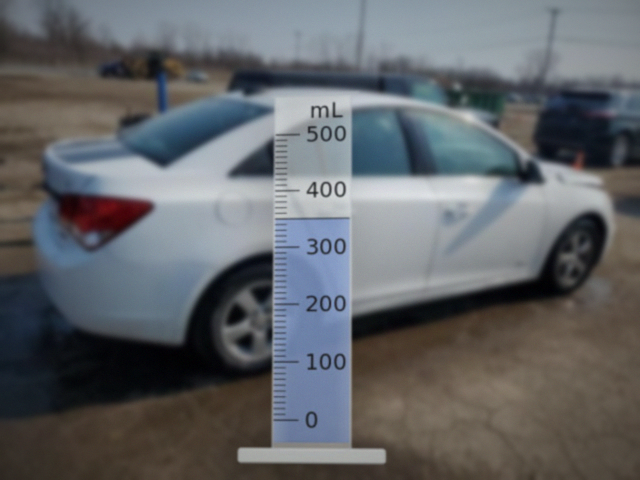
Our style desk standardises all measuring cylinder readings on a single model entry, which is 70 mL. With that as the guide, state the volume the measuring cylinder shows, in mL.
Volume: 350 mL
